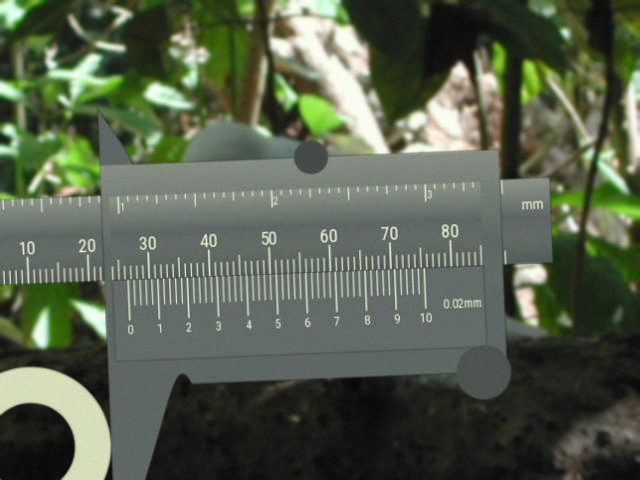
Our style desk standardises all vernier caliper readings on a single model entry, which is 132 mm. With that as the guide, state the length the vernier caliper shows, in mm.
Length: 26.5 mm
